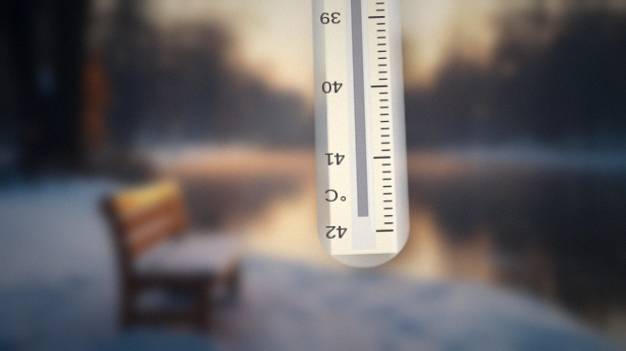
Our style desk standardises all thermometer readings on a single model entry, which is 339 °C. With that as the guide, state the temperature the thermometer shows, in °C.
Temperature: 41.8 °C
